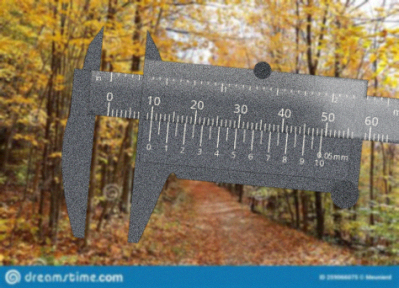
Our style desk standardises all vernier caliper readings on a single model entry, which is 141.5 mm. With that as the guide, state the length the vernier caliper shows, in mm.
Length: 10.0 mm
